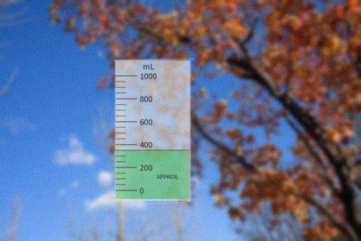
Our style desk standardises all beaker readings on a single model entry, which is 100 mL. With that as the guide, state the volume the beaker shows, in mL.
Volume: 350 mL
